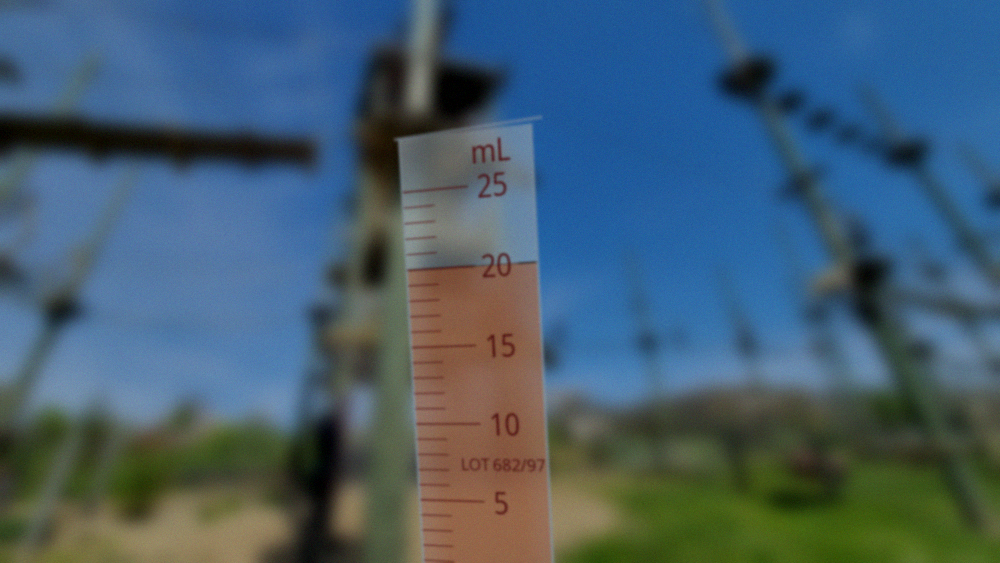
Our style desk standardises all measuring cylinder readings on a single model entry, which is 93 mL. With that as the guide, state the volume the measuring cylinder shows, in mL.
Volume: 20 mL
